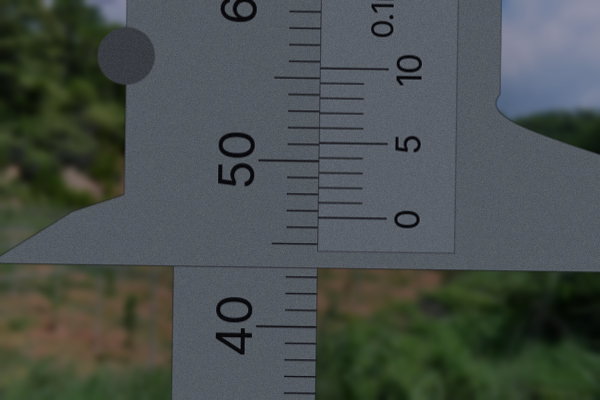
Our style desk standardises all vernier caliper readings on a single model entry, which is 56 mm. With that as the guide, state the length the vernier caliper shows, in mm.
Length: 46.6 mm
